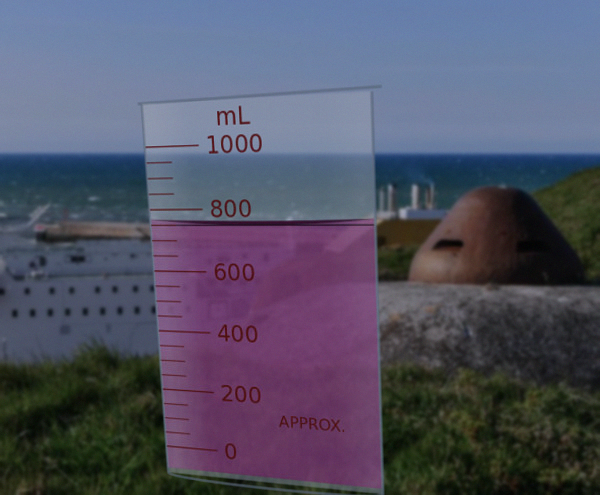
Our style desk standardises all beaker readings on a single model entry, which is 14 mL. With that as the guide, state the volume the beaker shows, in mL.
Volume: 750 mL
